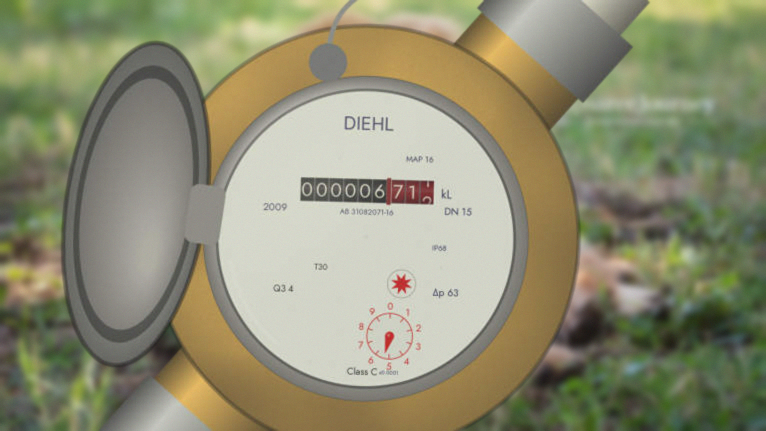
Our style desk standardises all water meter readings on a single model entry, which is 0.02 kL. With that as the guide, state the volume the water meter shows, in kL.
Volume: 6.7115 kL
